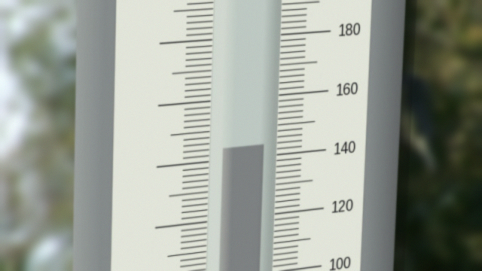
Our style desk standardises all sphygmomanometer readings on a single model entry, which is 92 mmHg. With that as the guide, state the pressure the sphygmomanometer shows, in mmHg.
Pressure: 144 mmHg
